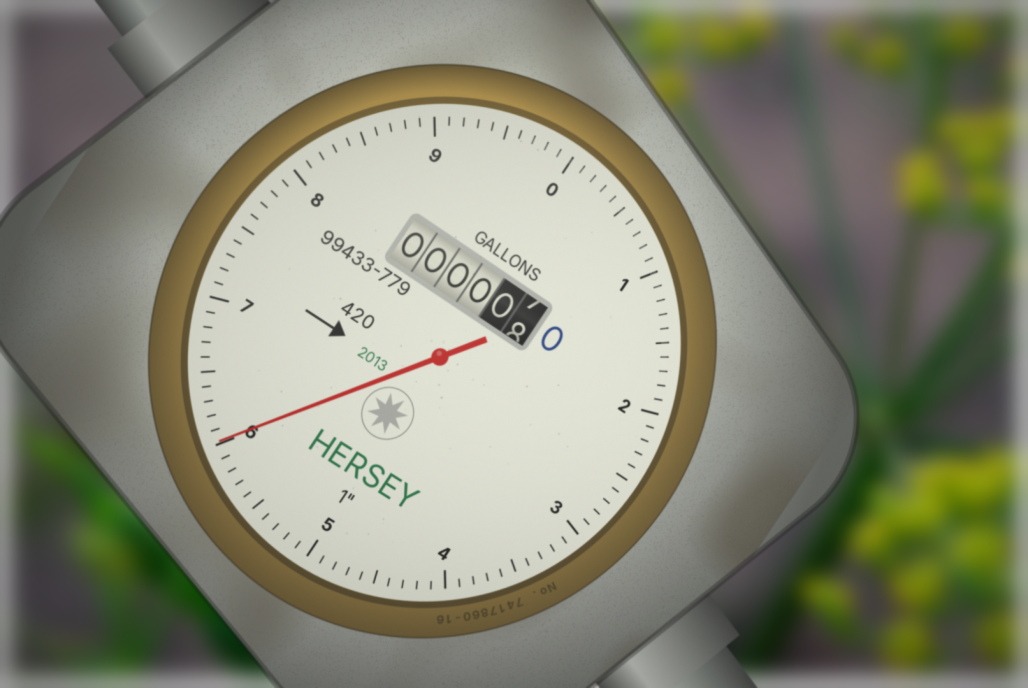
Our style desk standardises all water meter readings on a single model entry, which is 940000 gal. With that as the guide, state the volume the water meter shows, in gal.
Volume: 76.0 gal
